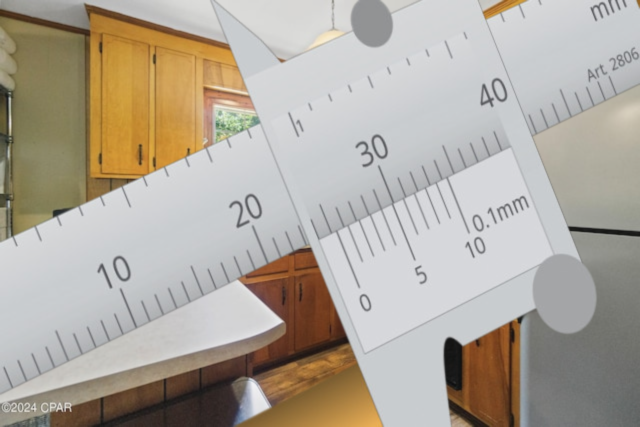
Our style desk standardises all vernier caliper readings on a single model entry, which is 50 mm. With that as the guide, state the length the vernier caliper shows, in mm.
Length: 25.4 mm
